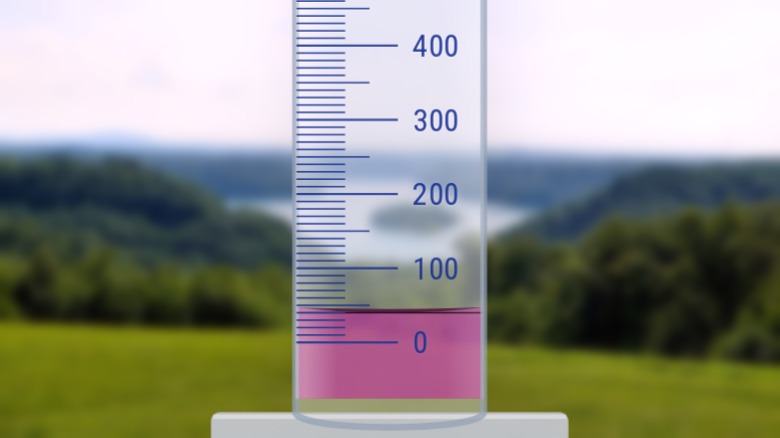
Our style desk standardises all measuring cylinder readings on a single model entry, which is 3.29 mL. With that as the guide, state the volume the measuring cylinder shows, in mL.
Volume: 40 mL
